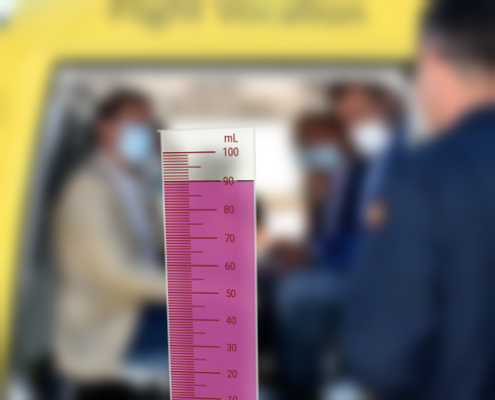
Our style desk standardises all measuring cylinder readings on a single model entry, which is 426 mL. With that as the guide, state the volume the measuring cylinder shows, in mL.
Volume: 90 mL
